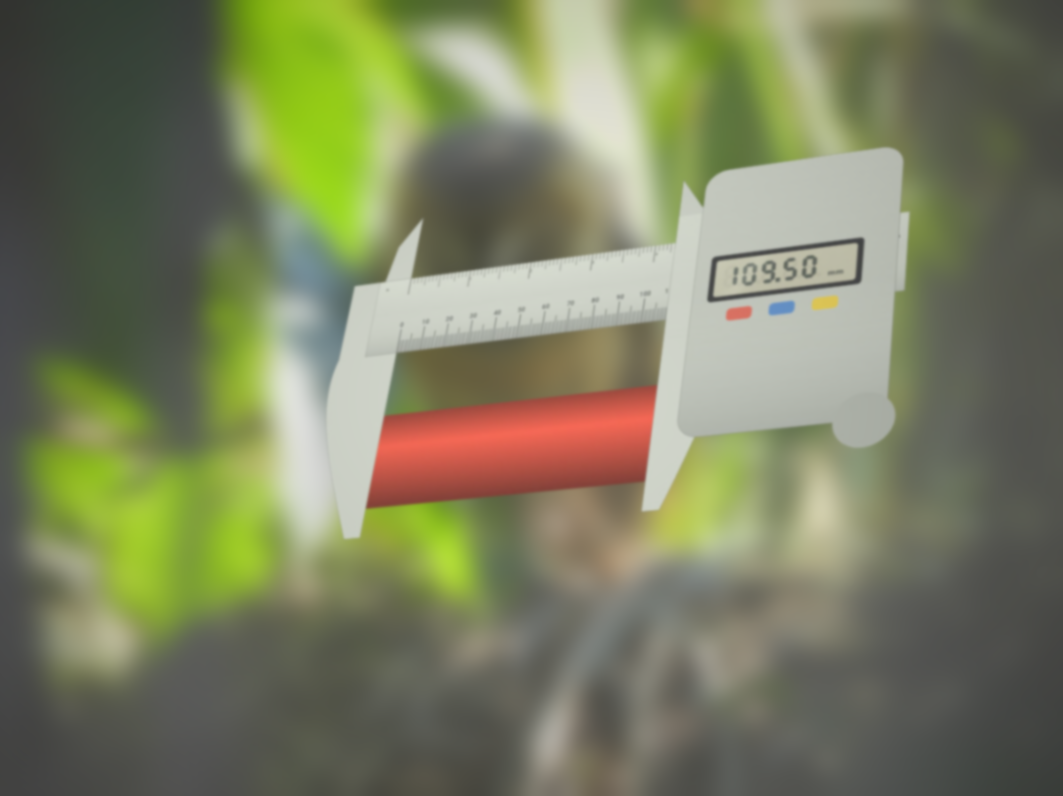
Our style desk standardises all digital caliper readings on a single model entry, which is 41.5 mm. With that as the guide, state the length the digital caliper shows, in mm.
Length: 109.50 mm
